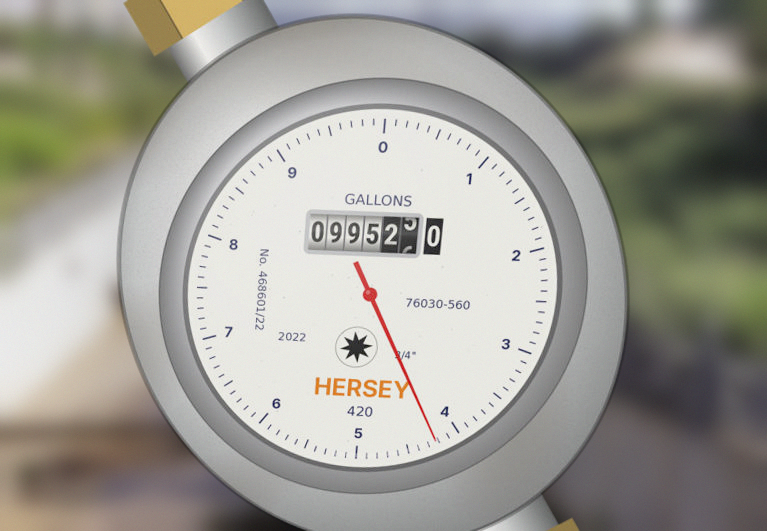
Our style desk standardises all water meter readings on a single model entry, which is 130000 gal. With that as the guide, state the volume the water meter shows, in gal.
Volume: 995254.2 gal
